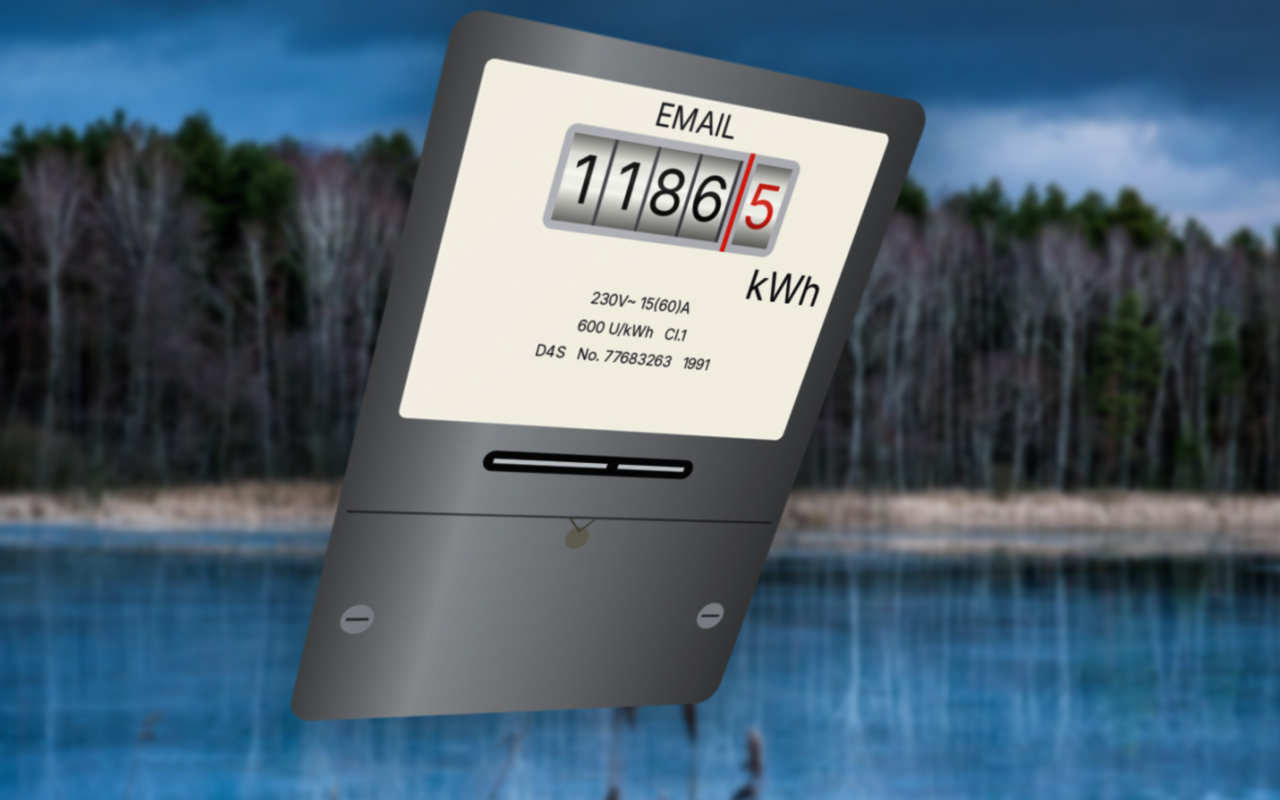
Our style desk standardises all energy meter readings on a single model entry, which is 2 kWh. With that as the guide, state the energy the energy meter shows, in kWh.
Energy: 1186.5 kWh
